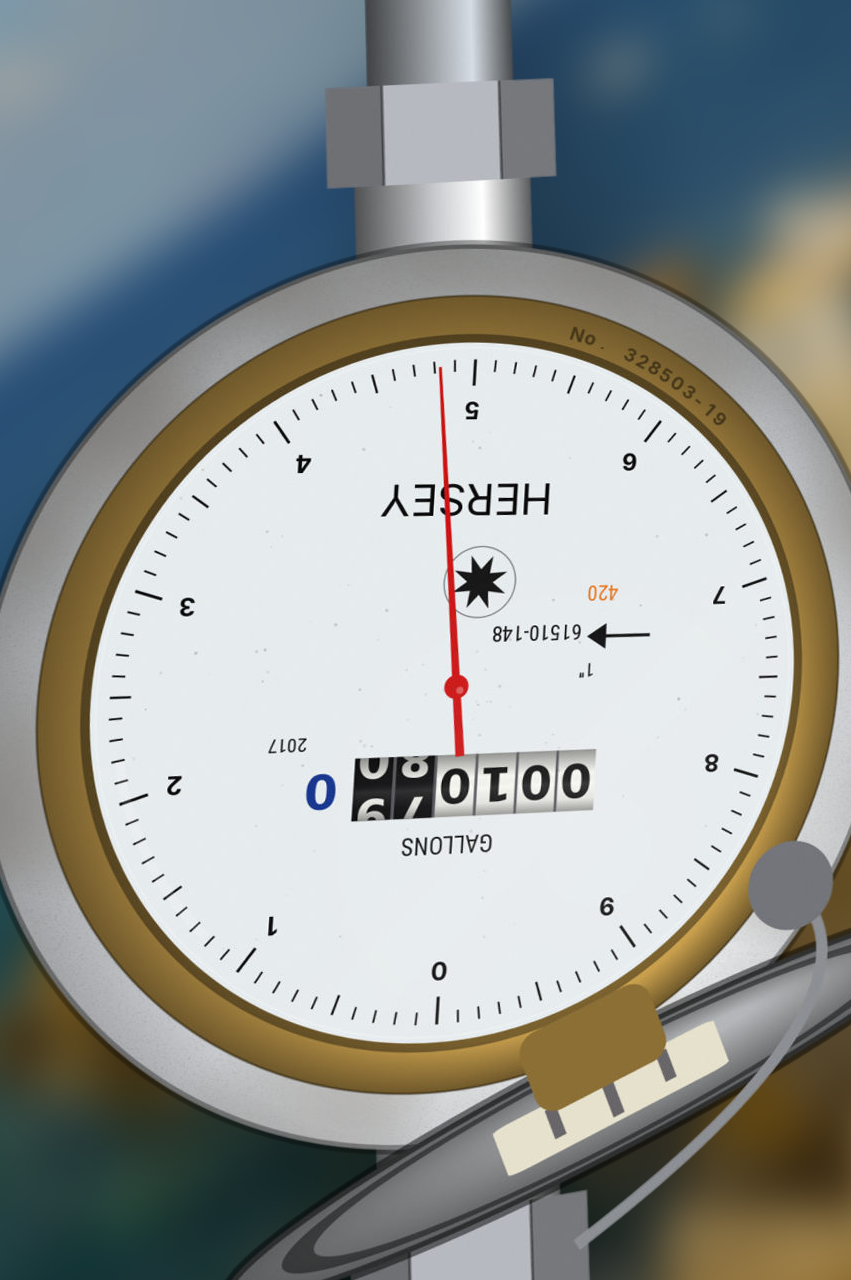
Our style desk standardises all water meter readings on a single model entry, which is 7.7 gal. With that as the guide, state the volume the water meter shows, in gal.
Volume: 10794.8 gal
